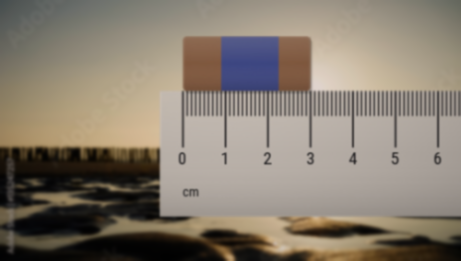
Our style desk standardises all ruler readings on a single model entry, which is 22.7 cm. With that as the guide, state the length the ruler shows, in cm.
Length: 3 cm
